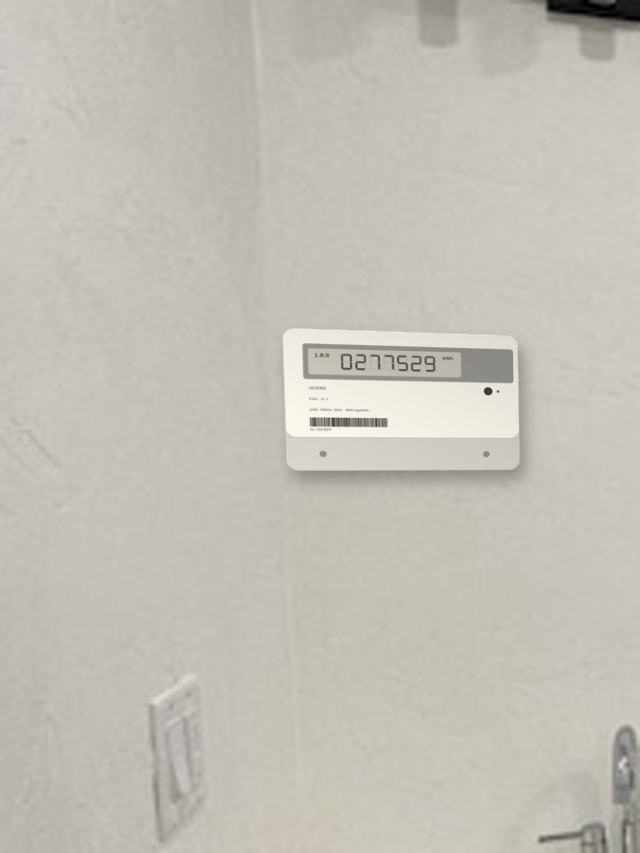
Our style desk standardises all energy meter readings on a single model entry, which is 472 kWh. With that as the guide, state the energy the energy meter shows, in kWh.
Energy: 277529 kWh
